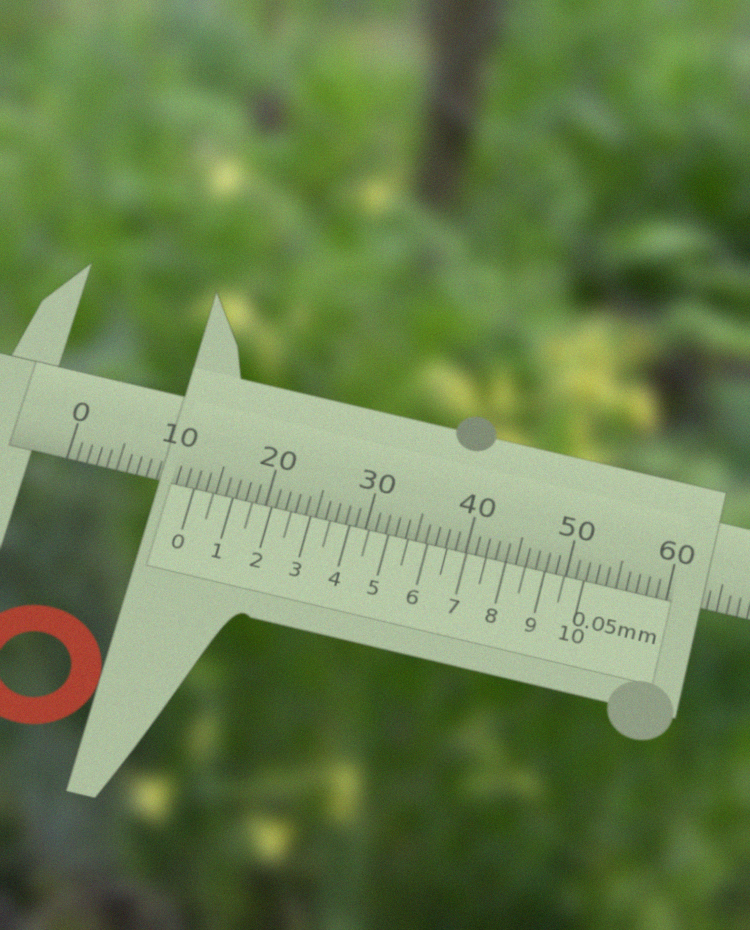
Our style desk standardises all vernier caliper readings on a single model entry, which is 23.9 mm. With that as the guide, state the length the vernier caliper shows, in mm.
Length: 12.8 mm
